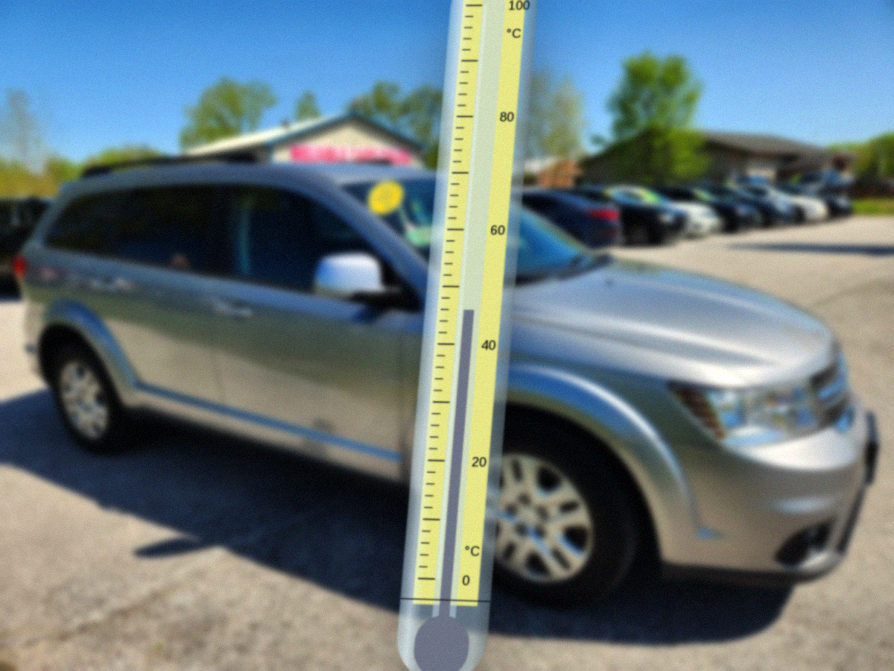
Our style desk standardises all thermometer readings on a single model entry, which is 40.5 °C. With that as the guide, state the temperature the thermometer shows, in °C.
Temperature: 46 °C
